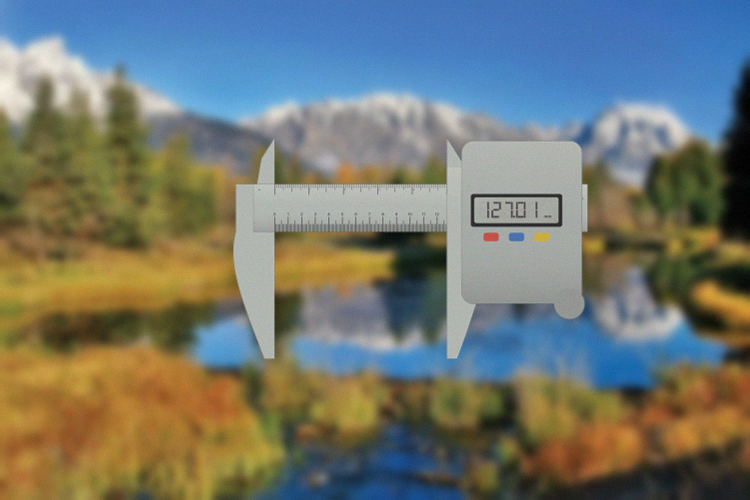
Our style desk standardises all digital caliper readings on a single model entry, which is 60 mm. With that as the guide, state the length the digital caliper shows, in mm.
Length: 127.01 mm
